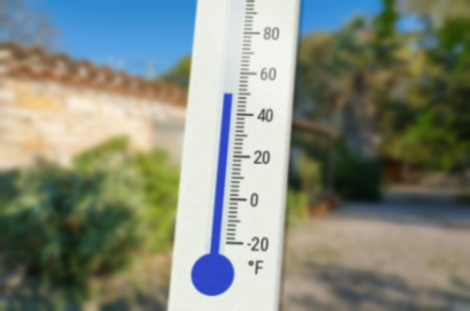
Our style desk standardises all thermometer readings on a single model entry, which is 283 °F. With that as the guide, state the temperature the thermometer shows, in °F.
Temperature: 50 °F
